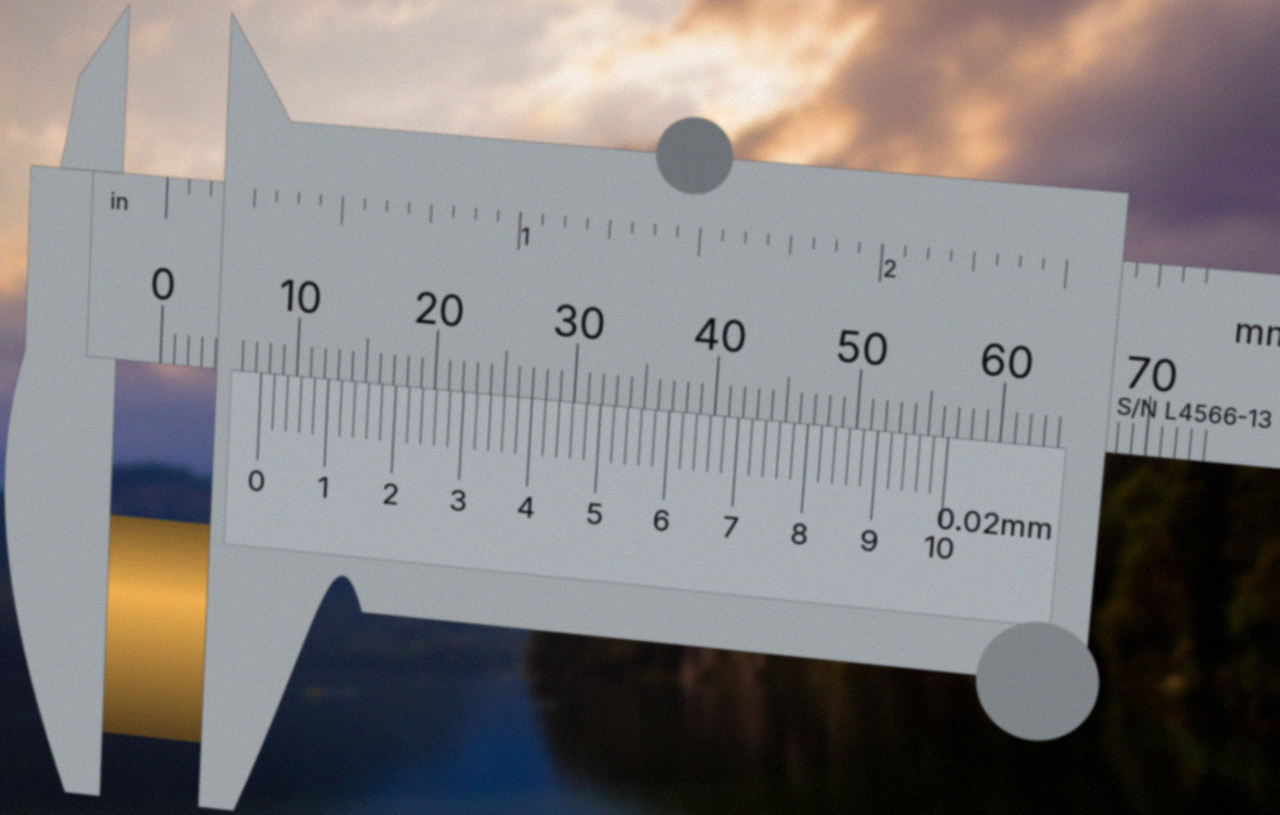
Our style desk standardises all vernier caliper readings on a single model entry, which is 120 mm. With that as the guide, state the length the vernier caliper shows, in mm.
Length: 7.4 mm
